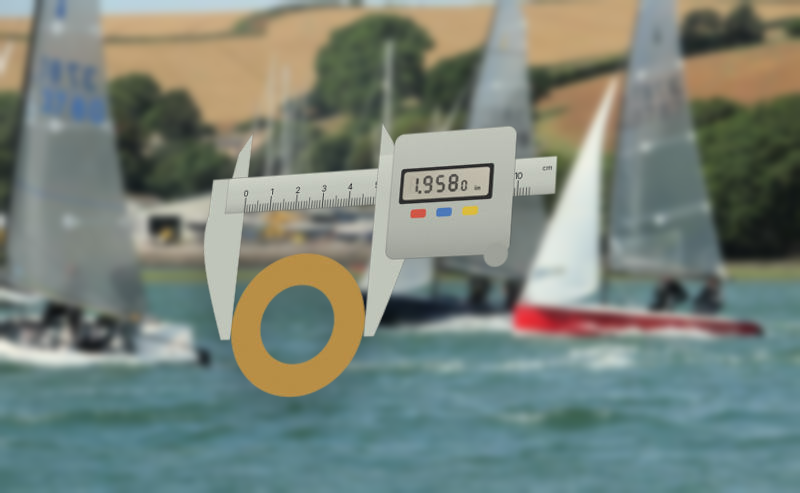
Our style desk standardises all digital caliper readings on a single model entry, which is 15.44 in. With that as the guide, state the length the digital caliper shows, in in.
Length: 1.9580 in
